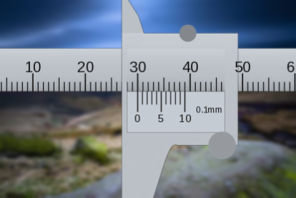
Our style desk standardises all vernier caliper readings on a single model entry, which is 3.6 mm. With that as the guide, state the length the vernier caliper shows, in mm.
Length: 30.0 mm
